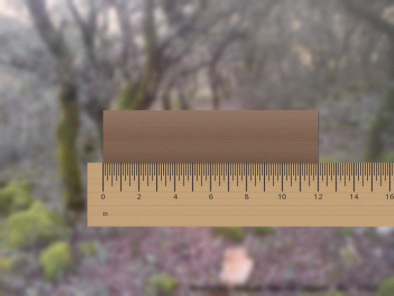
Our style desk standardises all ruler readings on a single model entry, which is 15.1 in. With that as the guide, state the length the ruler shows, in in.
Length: 12 in
